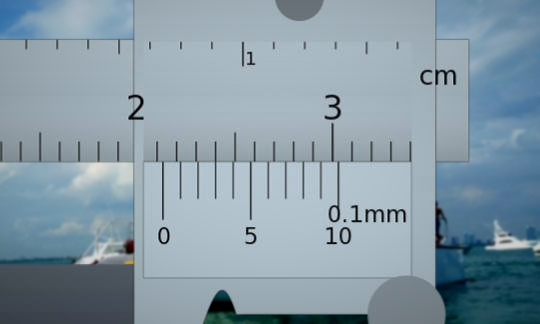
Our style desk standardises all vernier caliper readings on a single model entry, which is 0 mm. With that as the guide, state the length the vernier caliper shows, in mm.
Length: 21.3 mm
